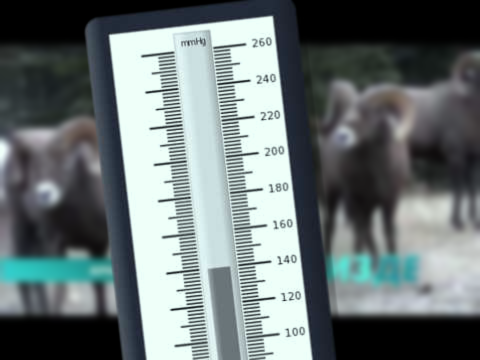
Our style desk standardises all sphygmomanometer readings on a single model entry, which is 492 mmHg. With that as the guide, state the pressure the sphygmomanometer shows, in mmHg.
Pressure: 140 mmHg
